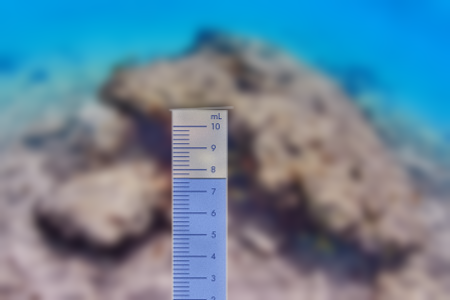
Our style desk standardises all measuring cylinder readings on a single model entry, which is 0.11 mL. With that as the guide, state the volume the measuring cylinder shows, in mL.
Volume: 7.6 mL
